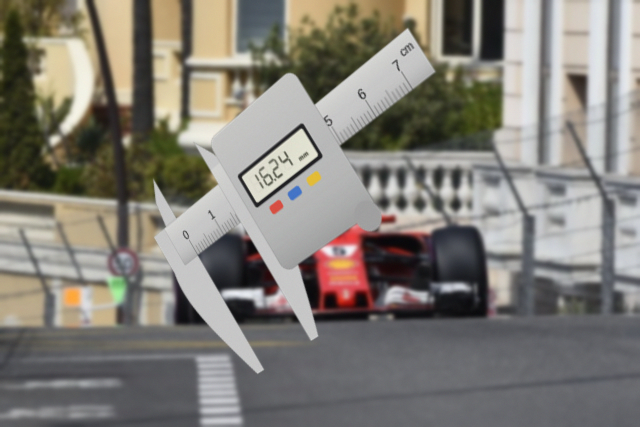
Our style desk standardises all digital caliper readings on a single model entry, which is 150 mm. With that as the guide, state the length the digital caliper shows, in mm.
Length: 16.24 mm
